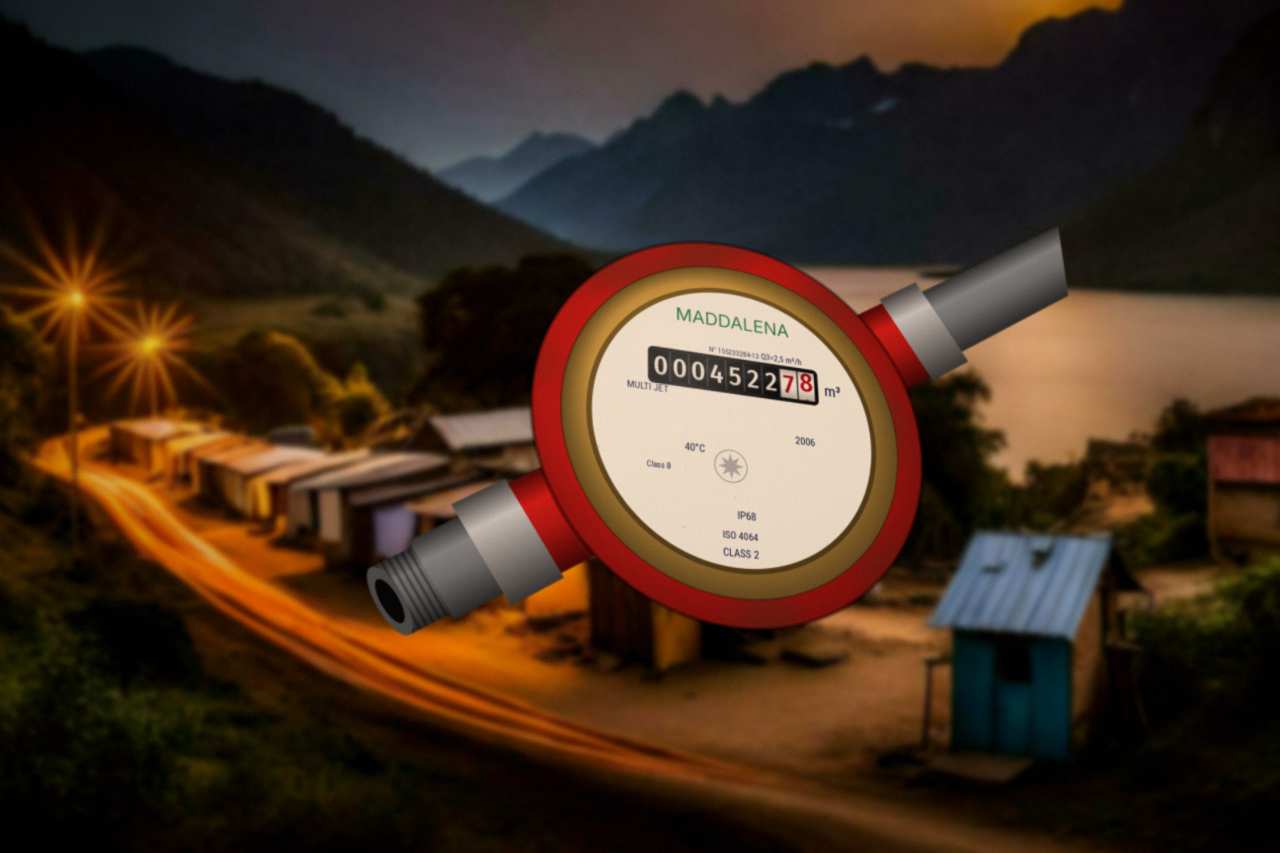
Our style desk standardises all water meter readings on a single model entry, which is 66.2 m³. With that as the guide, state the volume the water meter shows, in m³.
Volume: 4522.78 m³
